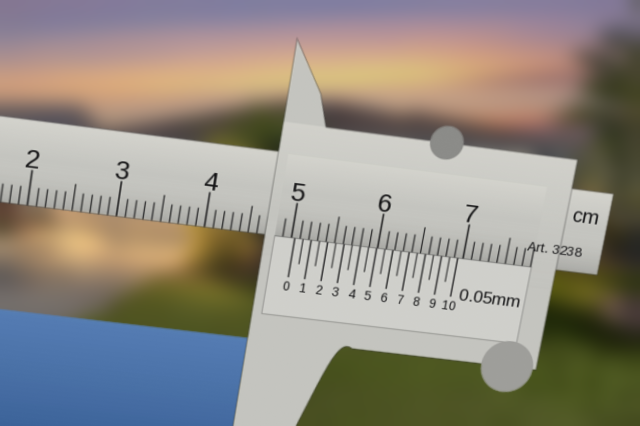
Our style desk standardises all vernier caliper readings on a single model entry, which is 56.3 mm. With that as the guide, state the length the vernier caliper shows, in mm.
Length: 50.4 mm
